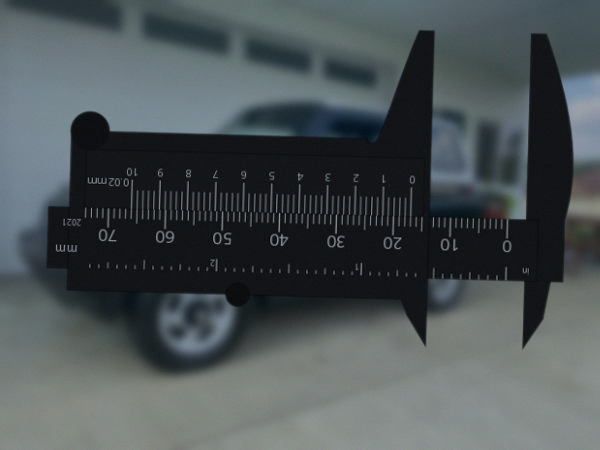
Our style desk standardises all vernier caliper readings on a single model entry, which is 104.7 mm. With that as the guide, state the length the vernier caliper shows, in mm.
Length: 17.0 mm
